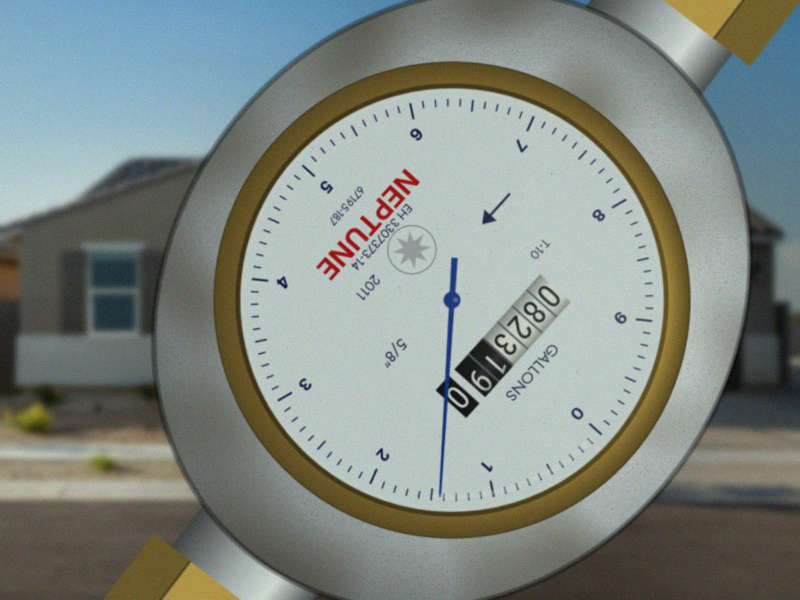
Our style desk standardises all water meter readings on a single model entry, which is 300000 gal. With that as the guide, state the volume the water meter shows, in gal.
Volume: 823191.4 gal
